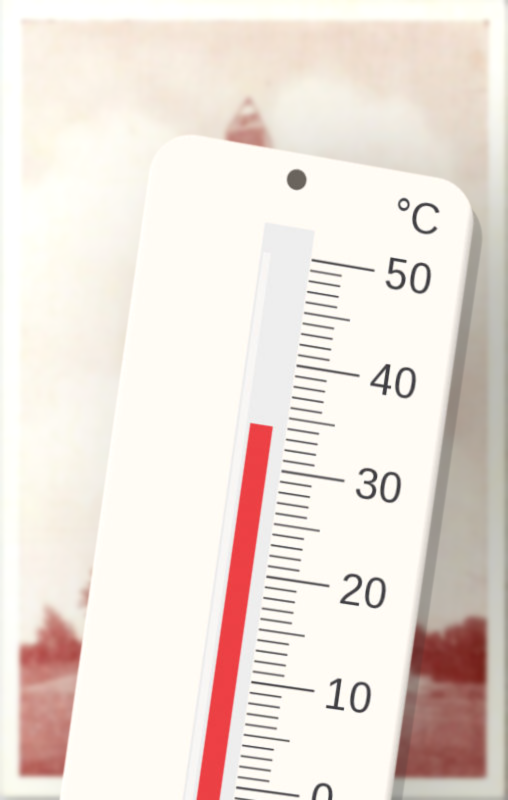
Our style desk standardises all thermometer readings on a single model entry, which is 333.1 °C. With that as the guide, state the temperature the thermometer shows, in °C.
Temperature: 34 °C
